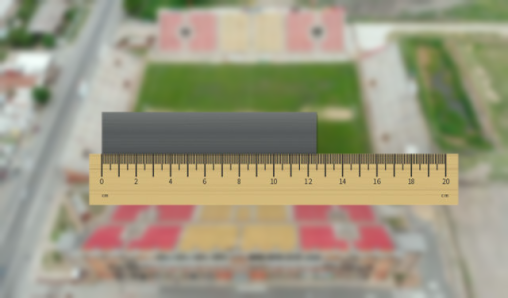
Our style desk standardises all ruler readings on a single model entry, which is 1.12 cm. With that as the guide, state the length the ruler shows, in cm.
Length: 12.5 cm
